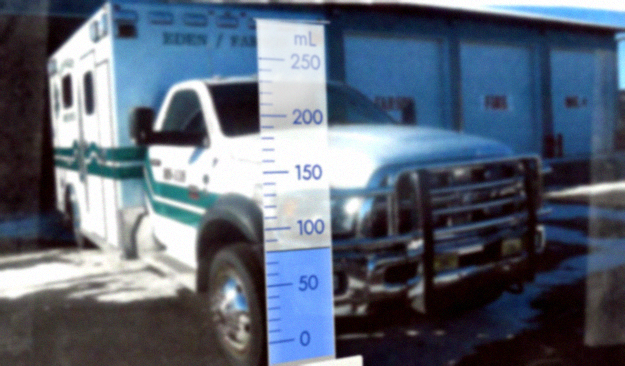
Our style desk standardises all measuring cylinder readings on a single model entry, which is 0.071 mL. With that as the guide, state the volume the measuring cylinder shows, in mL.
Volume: 80 mL
